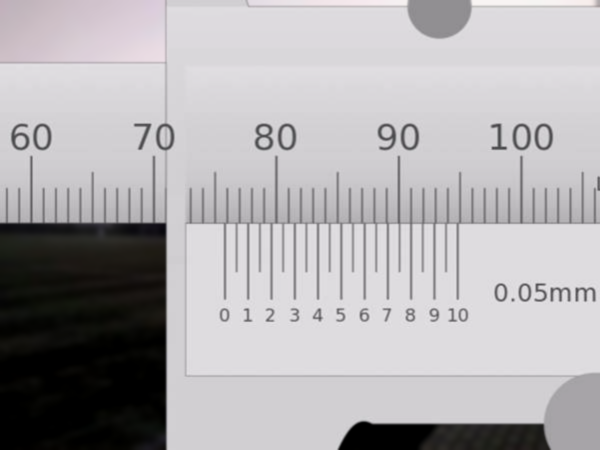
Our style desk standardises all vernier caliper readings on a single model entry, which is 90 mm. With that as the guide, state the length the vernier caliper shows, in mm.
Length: 75.8 mm
